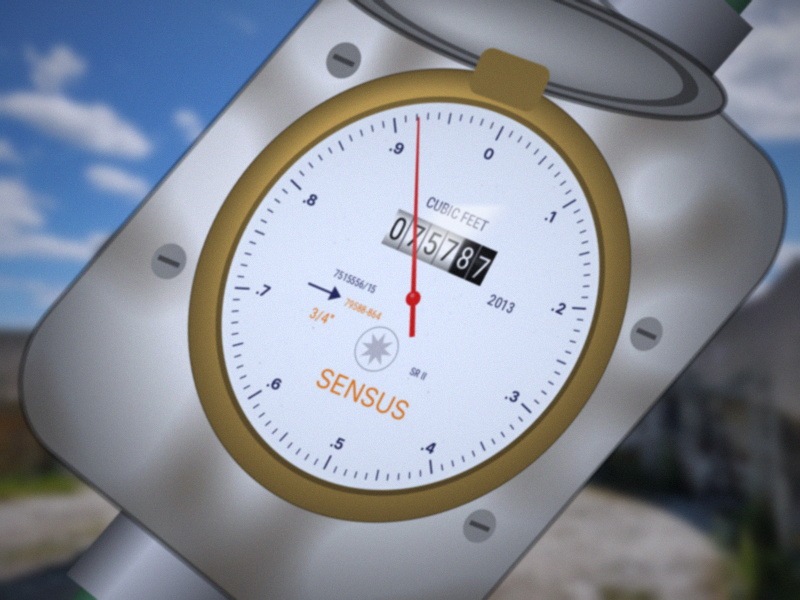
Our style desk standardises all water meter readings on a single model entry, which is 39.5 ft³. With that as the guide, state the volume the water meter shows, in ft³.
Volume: 75786.92 ft³
